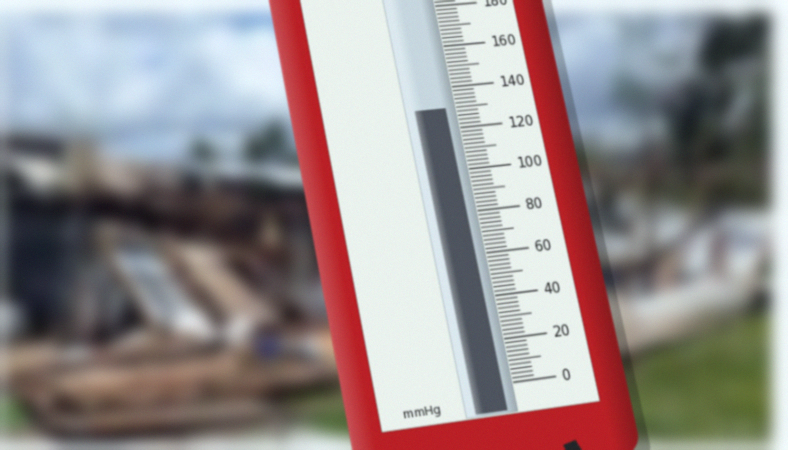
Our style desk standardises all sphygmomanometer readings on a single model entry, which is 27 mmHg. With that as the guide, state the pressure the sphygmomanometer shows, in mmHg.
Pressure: 130 mmHg
